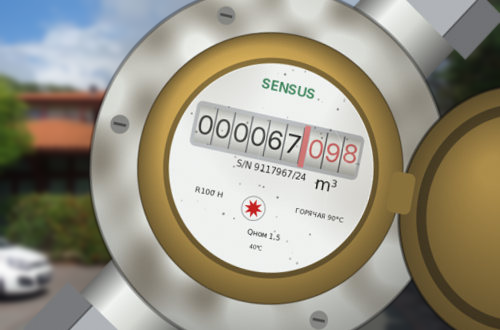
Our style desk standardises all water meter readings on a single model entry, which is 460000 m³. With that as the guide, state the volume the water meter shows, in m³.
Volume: 67.098 m³
